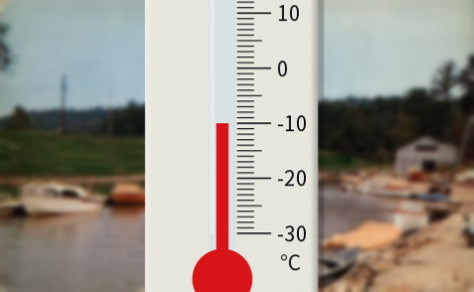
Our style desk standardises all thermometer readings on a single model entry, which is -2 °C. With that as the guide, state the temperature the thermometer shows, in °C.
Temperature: -10 °C
